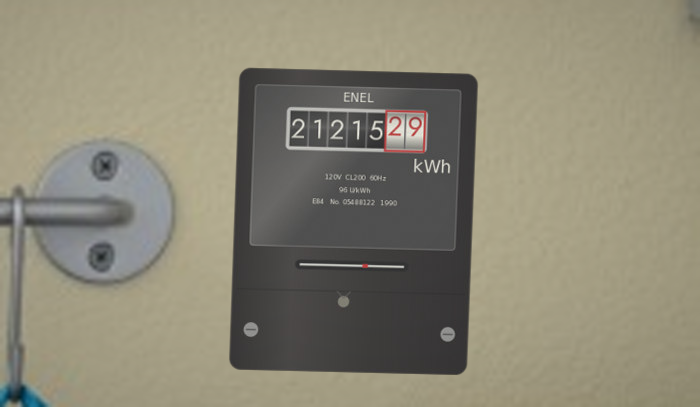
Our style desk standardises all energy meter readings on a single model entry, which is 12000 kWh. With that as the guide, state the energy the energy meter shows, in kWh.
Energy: 21215.29 kWh
